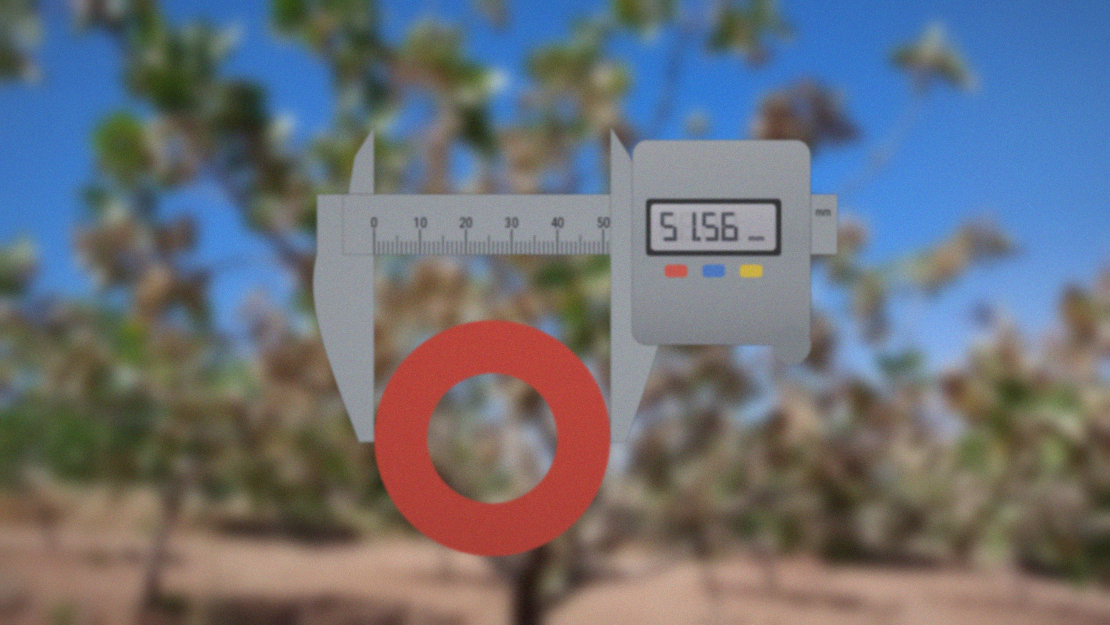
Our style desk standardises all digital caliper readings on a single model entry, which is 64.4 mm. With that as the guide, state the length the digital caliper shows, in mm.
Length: 51.56 mm
